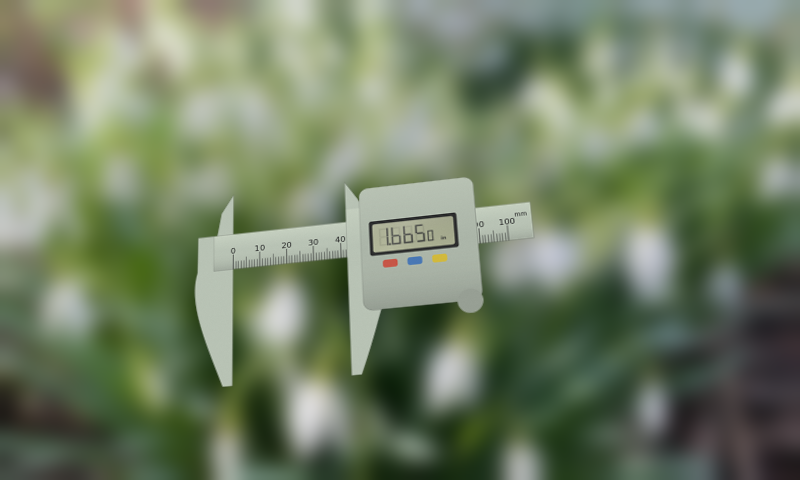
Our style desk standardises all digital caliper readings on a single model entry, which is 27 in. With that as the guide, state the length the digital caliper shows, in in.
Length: 1.6650 in
